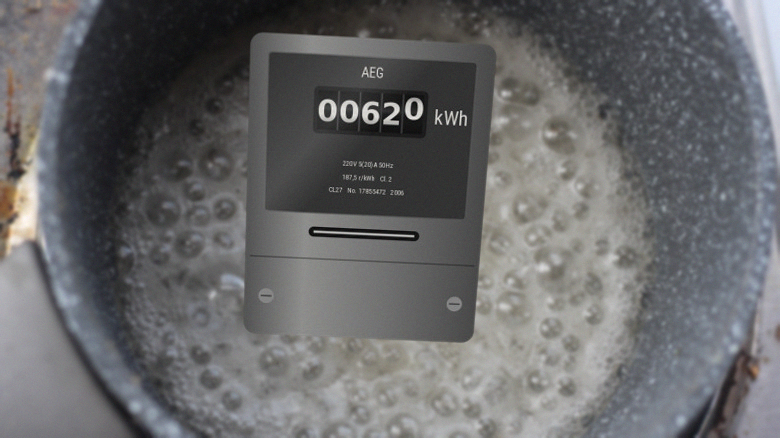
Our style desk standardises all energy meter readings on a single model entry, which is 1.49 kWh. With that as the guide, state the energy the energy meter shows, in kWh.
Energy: 620 kWh
